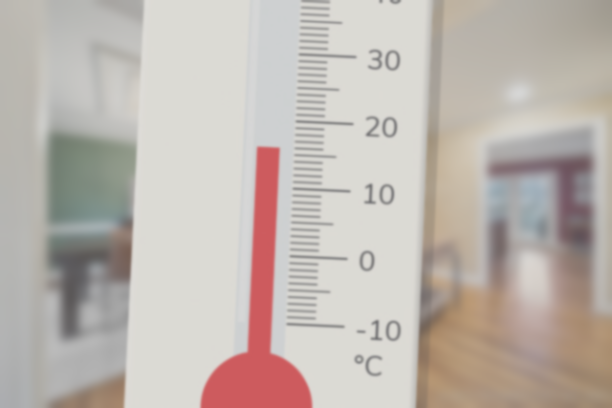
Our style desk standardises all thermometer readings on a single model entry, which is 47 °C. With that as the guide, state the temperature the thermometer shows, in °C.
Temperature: 16 °C
